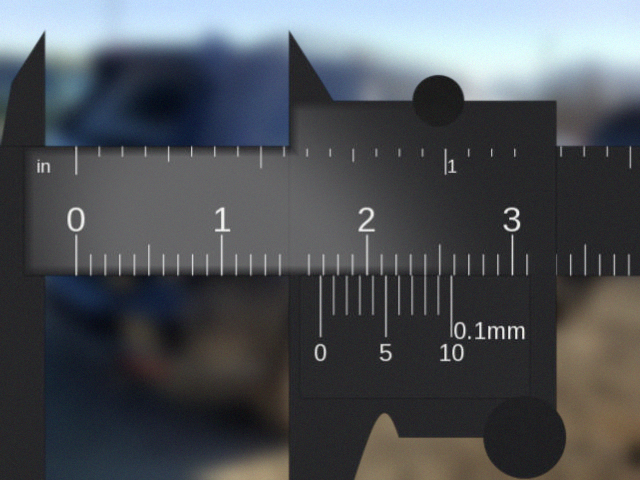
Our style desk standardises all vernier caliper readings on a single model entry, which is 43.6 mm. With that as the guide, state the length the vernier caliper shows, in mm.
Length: 16.8 mm
